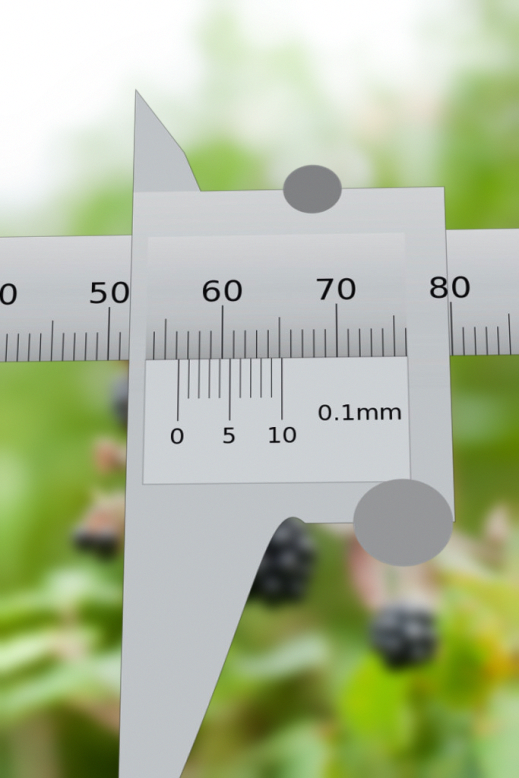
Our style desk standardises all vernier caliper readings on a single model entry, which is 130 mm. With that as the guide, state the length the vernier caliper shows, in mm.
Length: 56.2 mm
